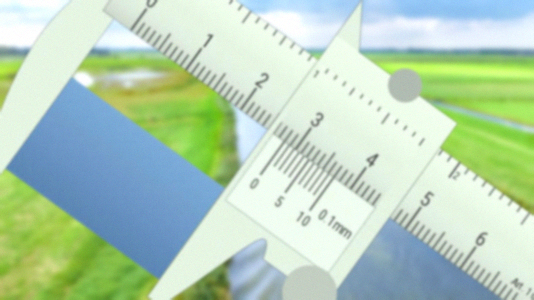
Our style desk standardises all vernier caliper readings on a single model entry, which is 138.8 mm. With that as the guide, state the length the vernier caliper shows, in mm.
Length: 28.0 mm
